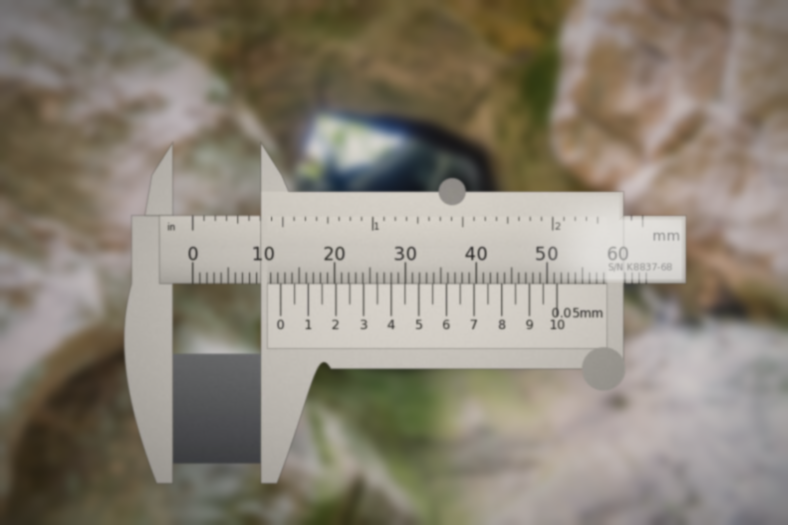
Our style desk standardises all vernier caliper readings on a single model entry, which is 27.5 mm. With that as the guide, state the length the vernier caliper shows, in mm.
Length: 12.4 mm
